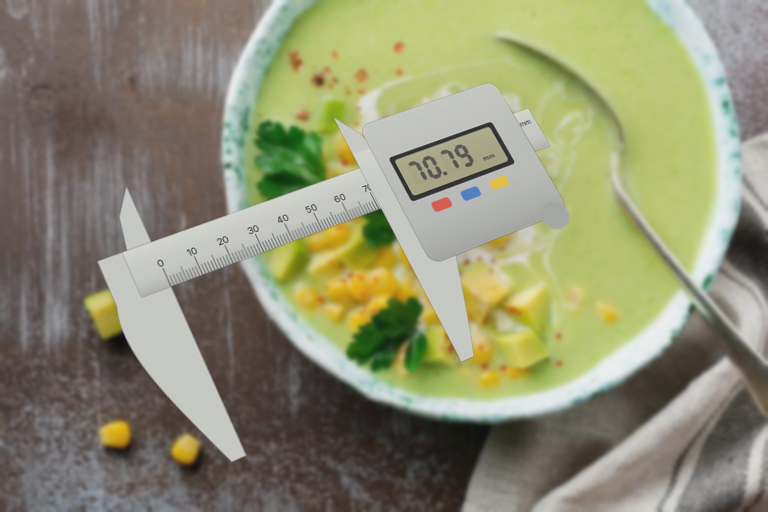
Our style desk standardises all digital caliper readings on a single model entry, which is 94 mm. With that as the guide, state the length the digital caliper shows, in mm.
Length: 70.79 mm
